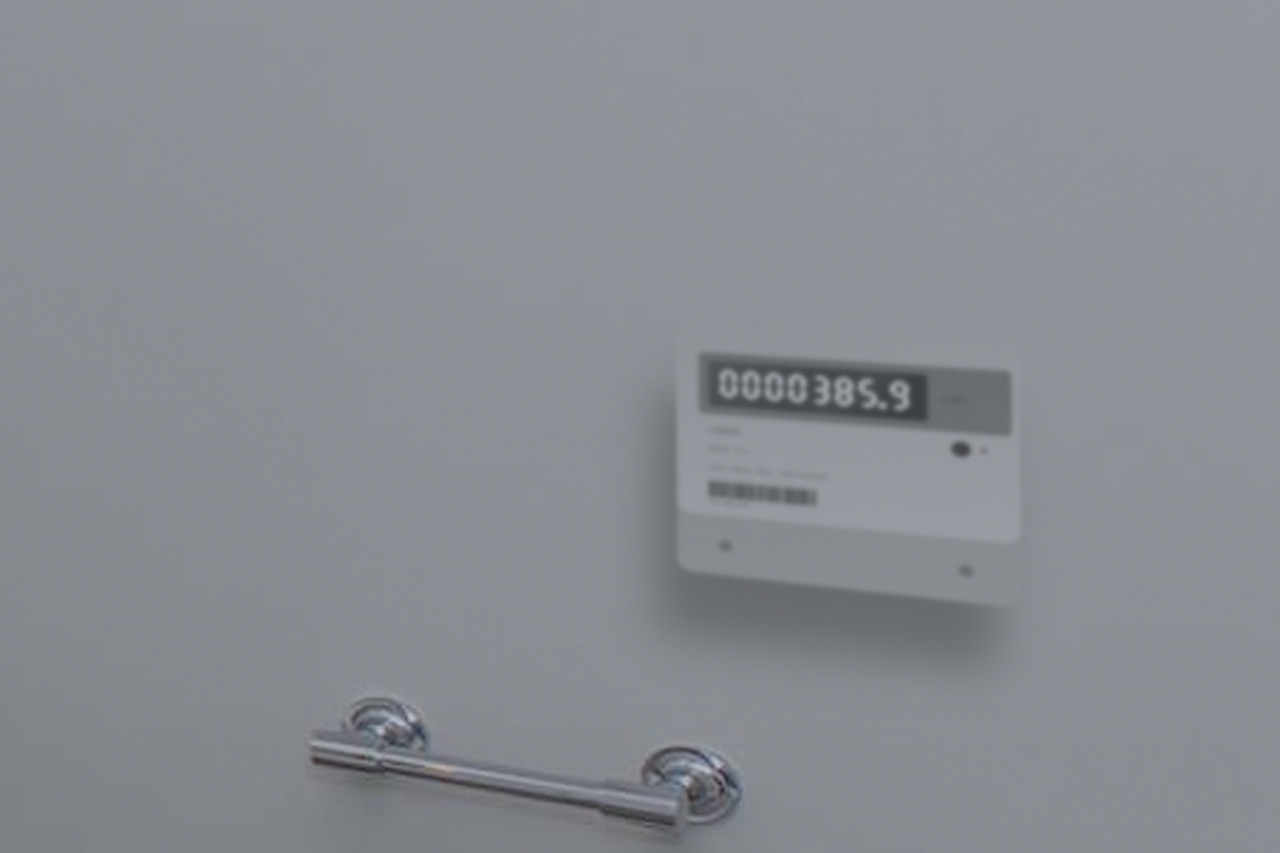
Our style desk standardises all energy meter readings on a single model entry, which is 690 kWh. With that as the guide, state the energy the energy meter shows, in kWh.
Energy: 385.9 kWh
